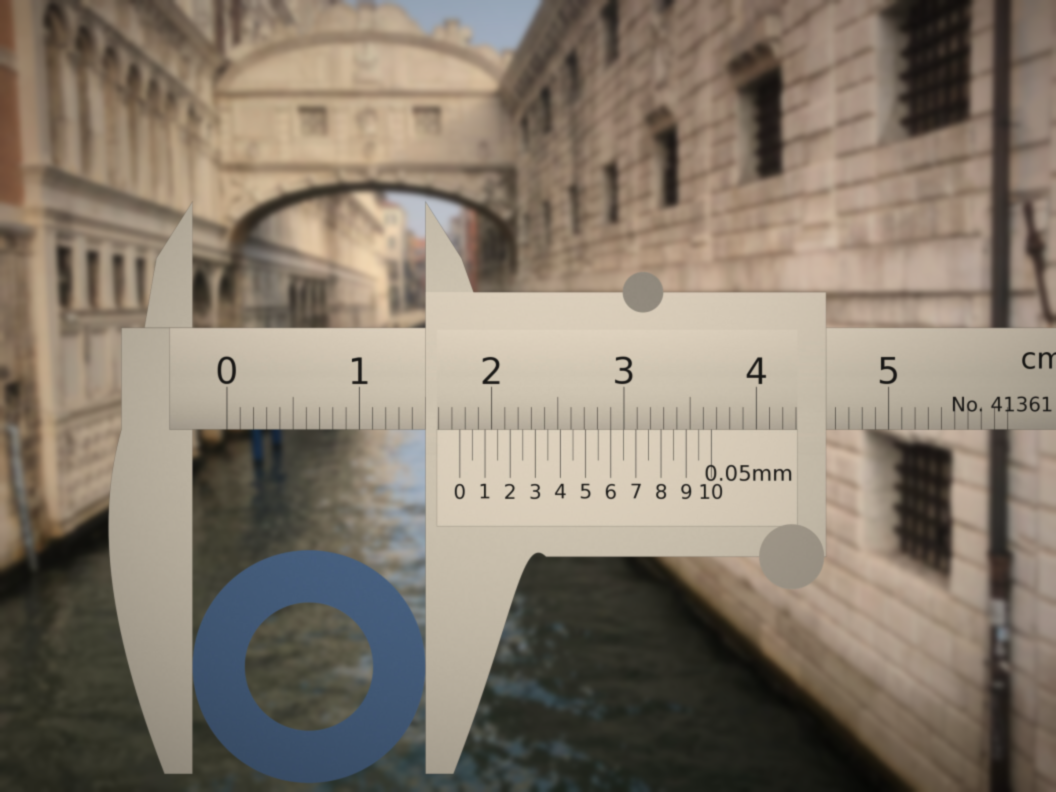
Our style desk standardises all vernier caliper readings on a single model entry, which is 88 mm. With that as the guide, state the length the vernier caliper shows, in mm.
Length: 17.6 mm
